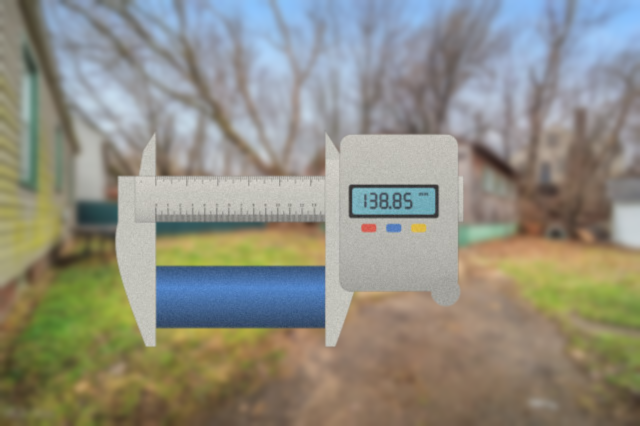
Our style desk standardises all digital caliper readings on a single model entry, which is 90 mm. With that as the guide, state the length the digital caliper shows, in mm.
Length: 138.85 mm
